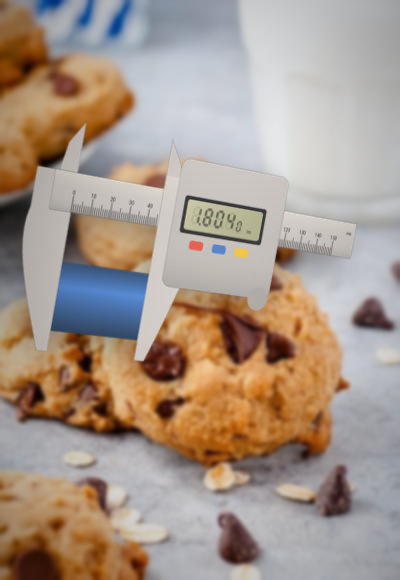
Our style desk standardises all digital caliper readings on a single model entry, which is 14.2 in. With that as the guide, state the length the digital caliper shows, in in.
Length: 1.8040 in
